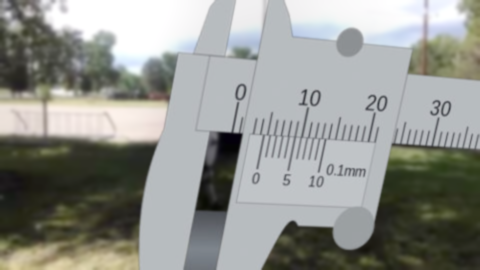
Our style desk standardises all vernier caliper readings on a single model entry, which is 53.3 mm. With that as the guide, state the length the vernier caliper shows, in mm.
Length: 4.5 mm
